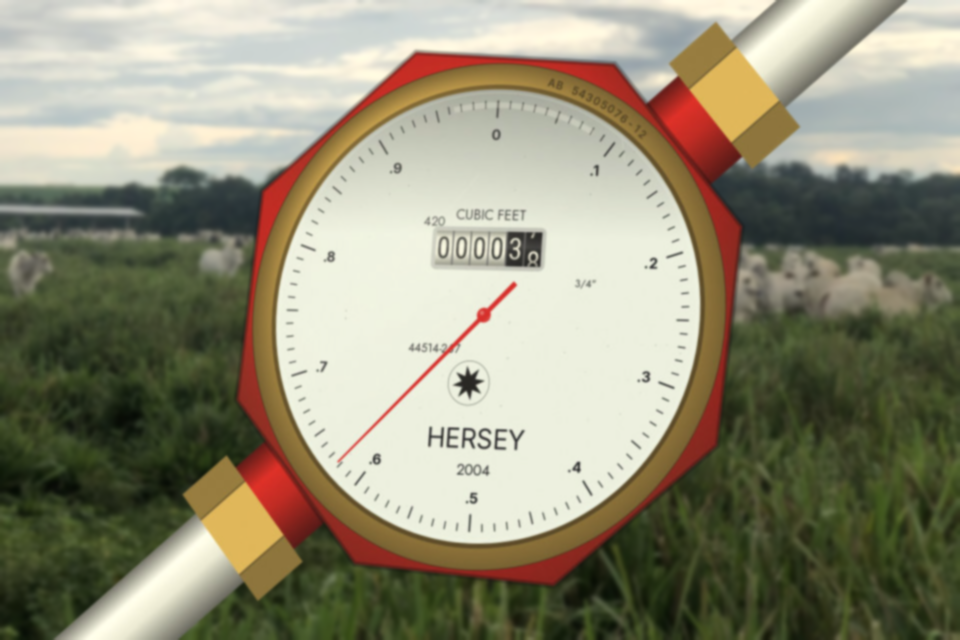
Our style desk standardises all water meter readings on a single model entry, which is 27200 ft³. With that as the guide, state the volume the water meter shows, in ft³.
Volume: 37.62 ft³
